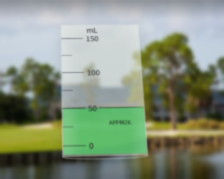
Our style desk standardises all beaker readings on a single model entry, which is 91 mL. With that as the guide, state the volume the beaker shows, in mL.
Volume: 50 mL
